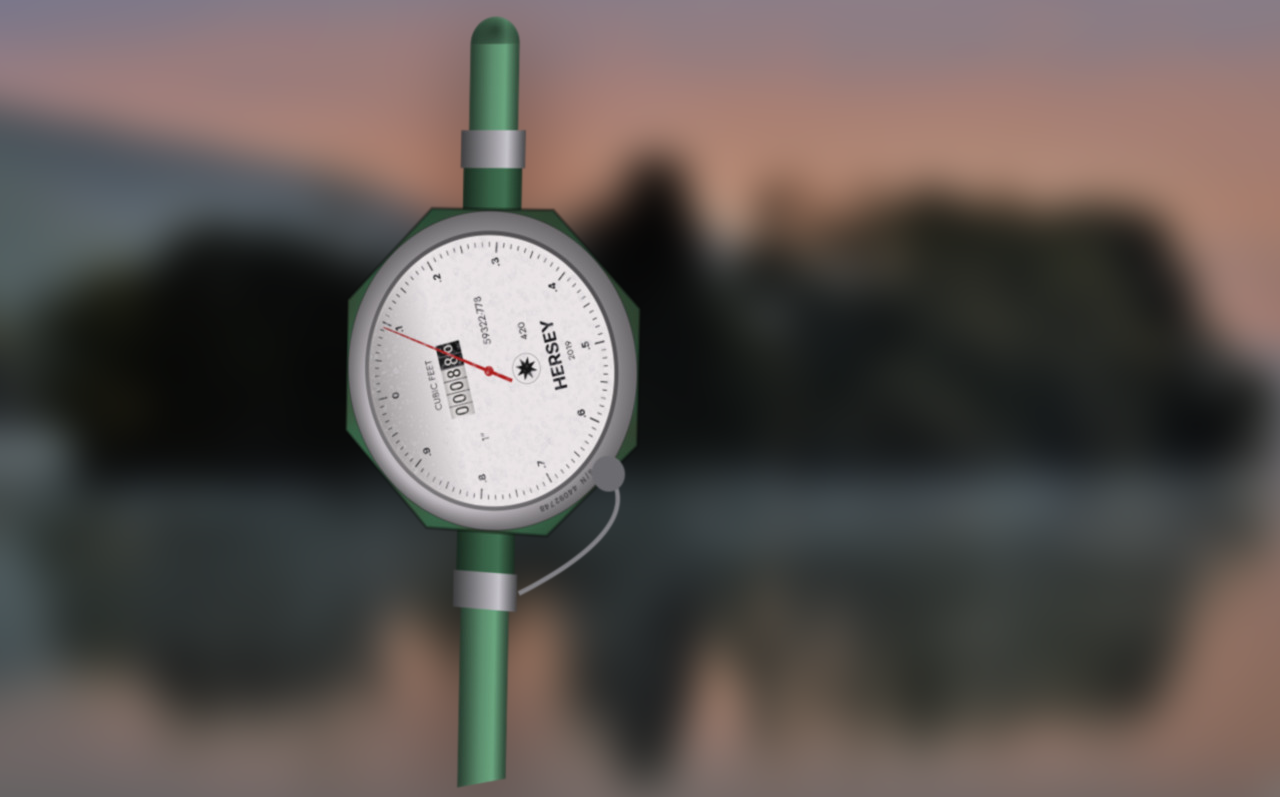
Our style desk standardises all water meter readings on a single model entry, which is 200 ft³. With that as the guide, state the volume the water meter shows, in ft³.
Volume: 886.09 ft³
